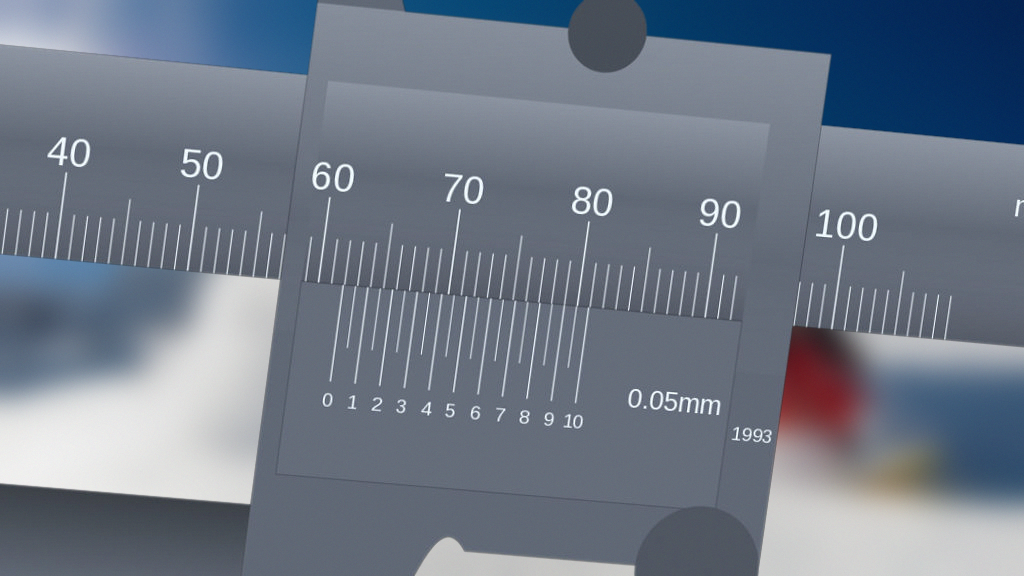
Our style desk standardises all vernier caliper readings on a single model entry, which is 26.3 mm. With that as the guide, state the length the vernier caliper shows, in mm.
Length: 61.9 mm
